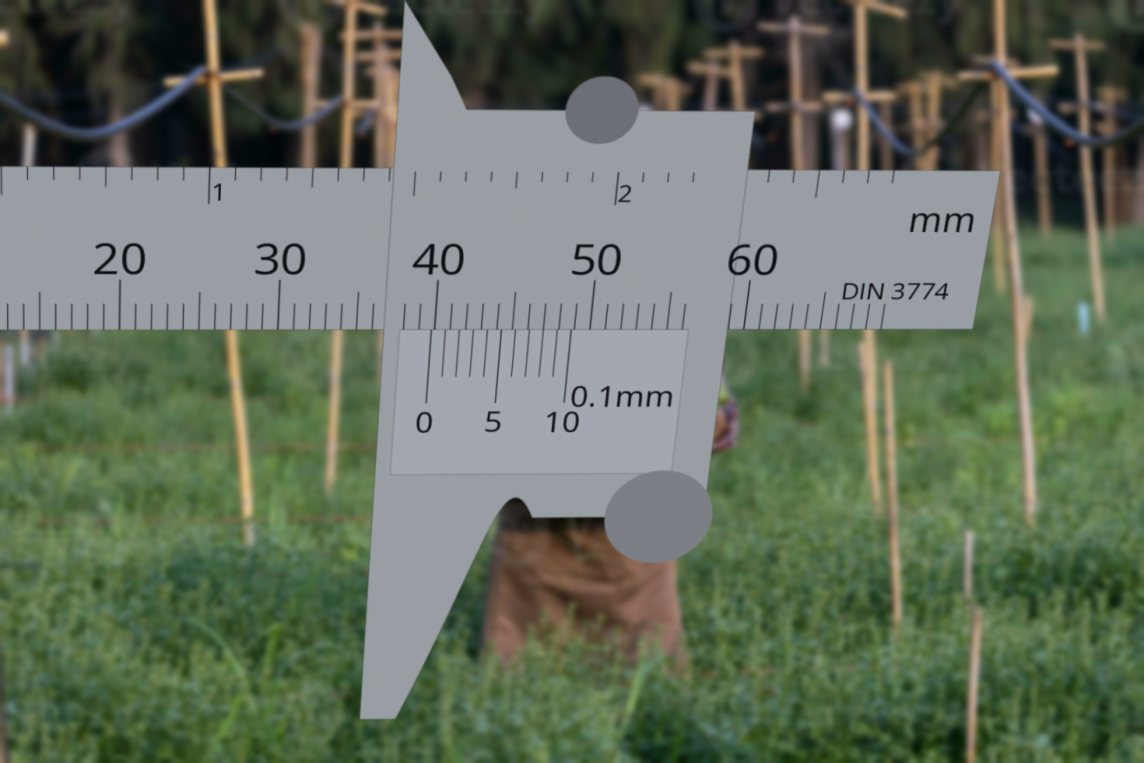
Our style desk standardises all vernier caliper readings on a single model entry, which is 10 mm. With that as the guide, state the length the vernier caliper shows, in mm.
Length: 39.8 mm
